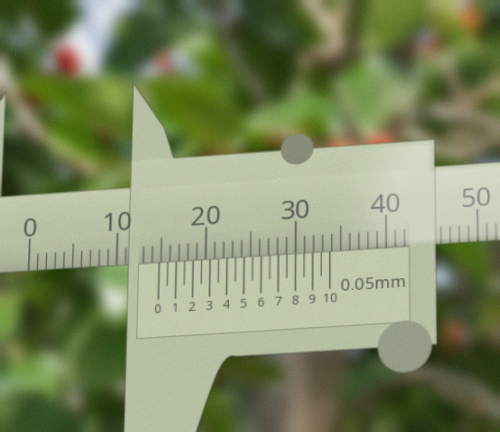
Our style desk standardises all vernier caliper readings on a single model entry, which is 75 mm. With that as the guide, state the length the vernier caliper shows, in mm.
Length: 14.8 mm
